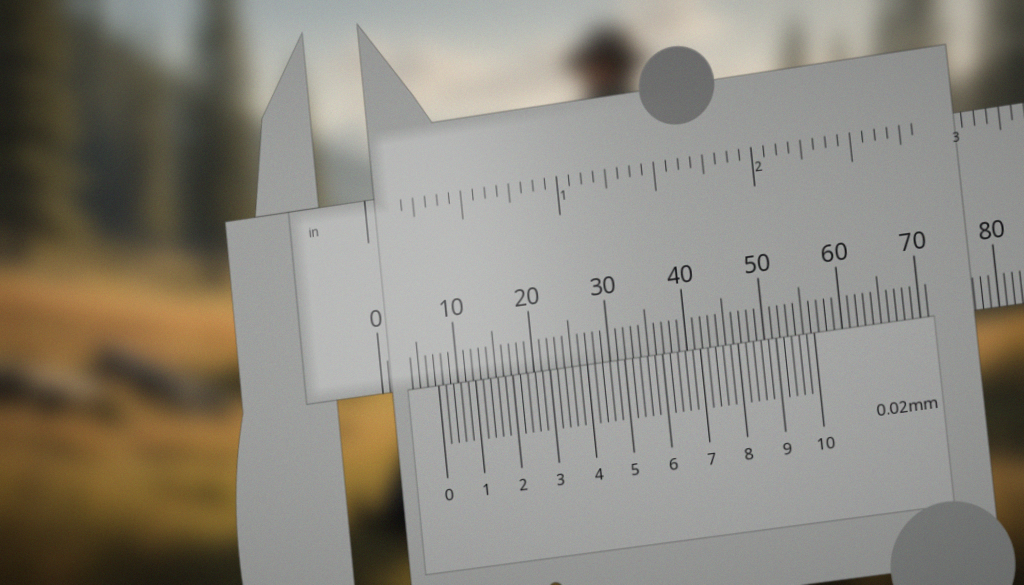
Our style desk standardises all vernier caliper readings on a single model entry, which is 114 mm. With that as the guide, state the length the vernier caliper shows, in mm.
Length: 7.4 mm
